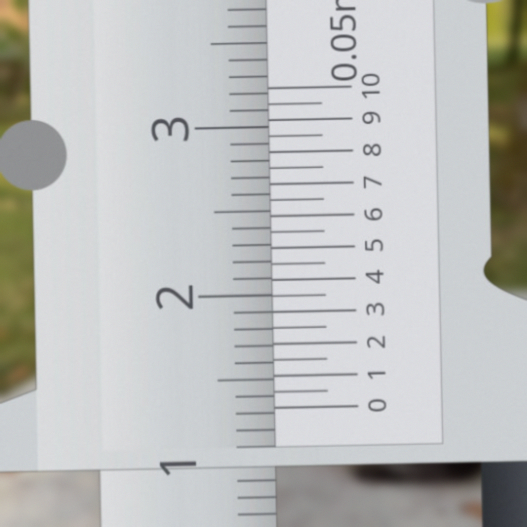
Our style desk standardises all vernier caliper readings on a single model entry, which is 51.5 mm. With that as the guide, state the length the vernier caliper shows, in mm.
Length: 13.3 mm
